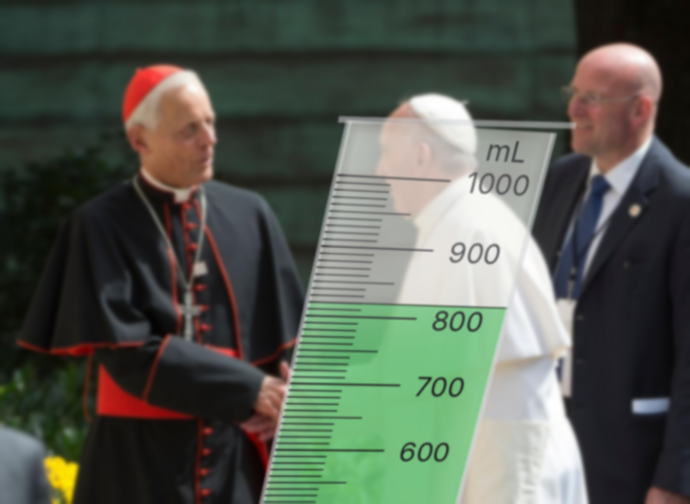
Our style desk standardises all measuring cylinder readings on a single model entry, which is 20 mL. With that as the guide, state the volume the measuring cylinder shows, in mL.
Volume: 820 mL
